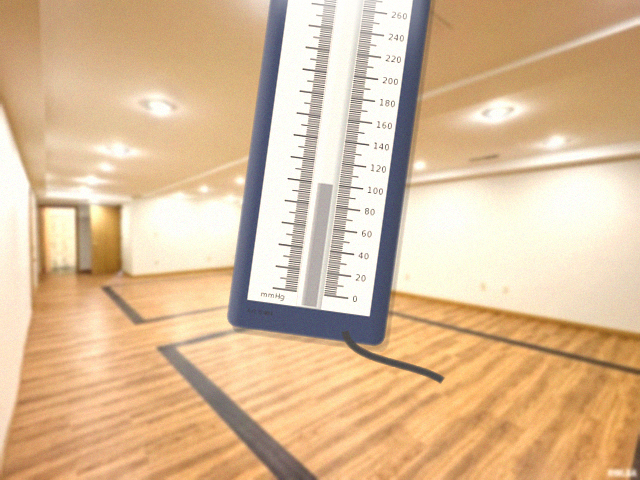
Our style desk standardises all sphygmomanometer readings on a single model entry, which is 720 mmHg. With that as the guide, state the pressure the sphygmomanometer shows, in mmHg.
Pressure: 100 mmHg
